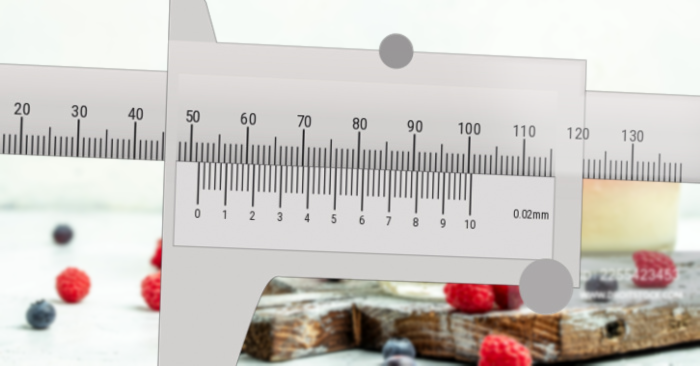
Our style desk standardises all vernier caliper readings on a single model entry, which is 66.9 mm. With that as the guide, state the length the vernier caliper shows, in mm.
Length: 51.5 mm
